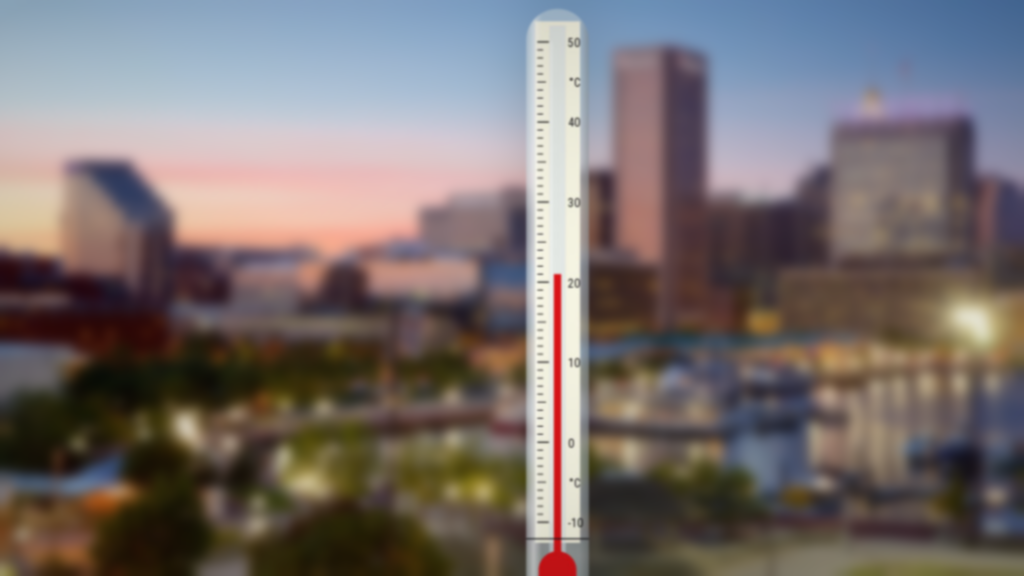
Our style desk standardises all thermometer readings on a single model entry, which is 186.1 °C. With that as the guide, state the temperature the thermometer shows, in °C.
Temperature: 21 °C
